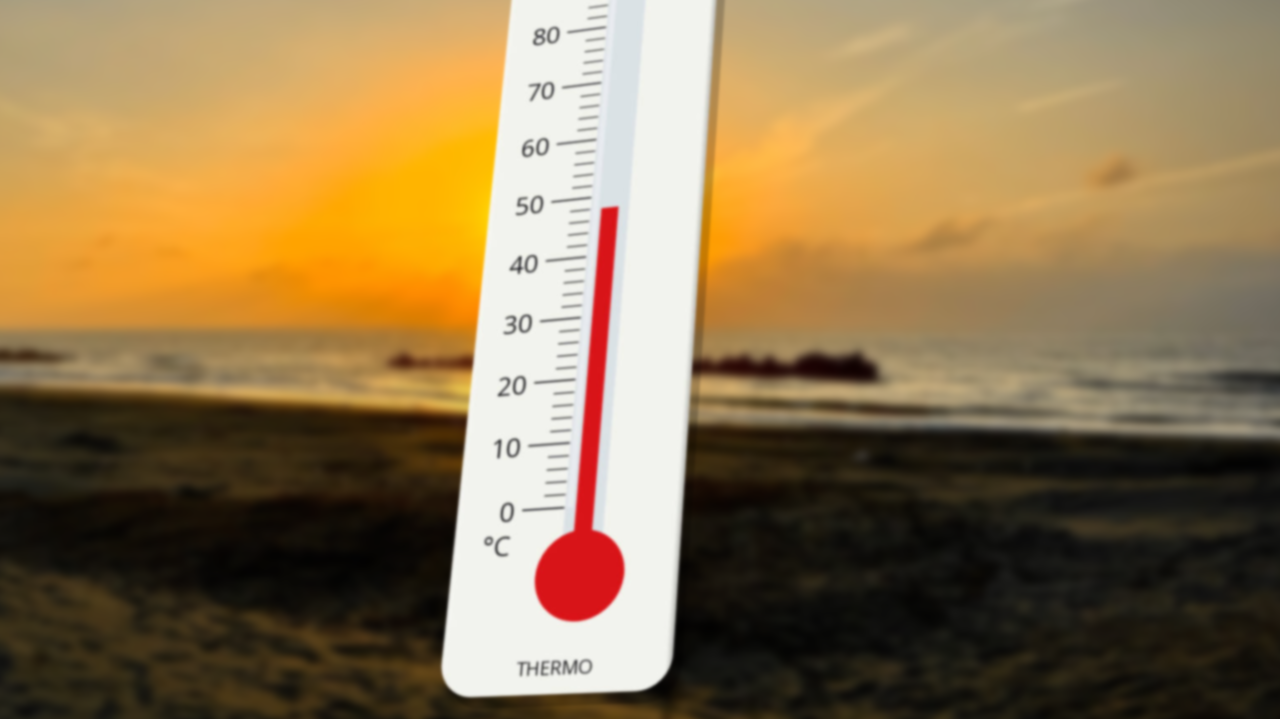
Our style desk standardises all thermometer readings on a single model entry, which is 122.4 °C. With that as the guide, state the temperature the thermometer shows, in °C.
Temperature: 48 °C
